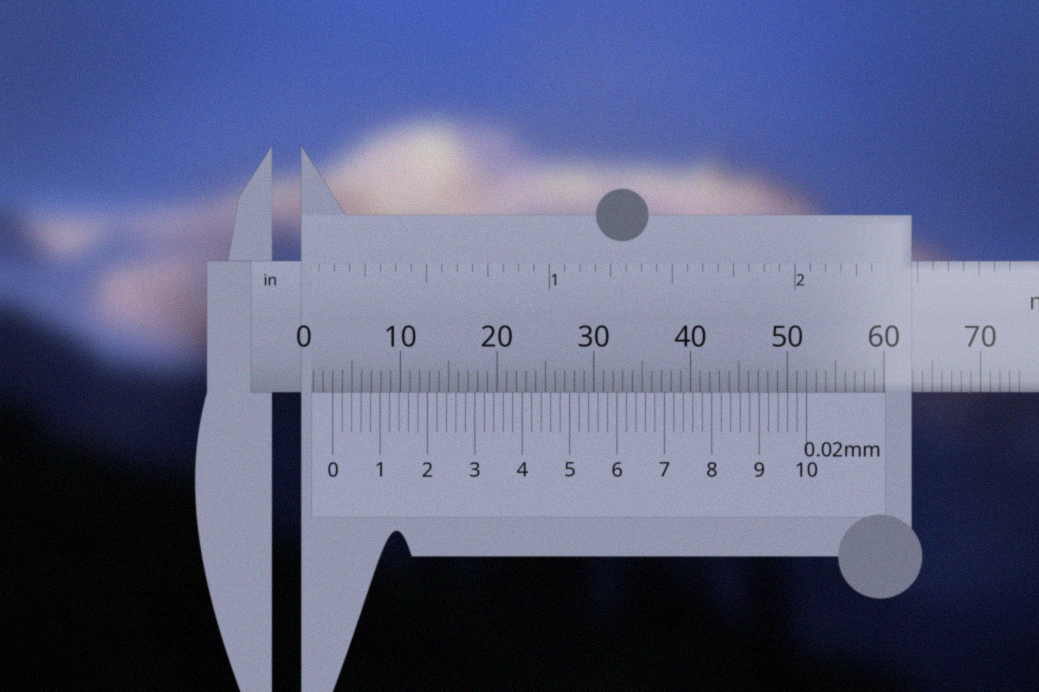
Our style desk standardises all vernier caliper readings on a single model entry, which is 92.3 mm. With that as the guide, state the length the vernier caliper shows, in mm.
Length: 3.0 mm
